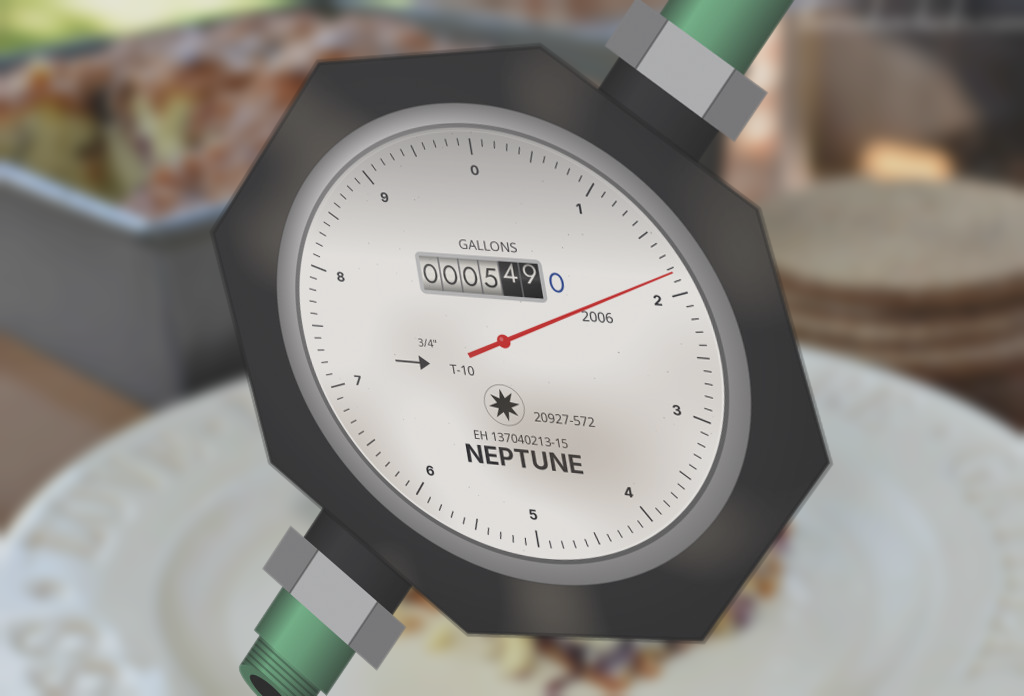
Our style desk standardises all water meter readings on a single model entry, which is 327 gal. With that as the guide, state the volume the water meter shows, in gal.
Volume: 5491.8 gal
